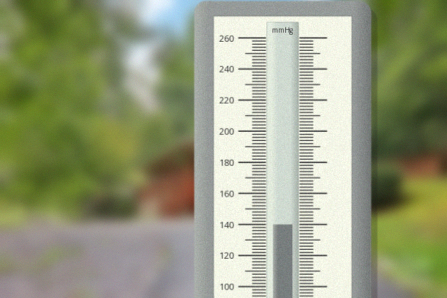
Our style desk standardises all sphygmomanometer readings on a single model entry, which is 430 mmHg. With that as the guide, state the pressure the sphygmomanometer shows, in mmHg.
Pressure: 140 mmHg
